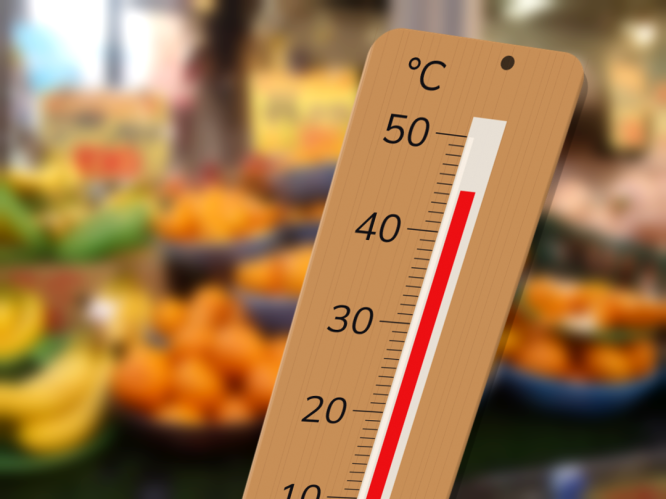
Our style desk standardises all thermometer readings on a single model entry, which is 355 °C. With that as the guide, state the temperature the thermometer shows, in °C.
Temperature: 44.5 °C
